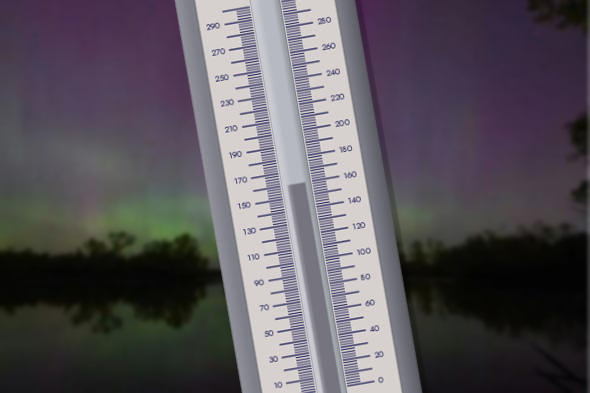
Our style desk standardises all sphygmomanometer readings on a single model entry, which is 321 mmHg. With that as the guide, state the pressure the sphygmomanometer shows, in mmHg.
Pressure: 160 mmHg
